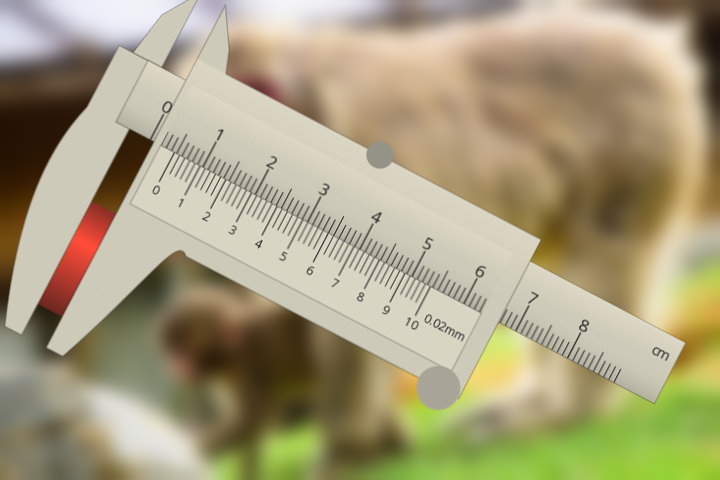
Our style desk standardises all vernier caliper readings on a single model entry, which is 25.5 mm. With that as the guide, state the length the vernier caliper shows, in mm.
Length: 4.6 mm
